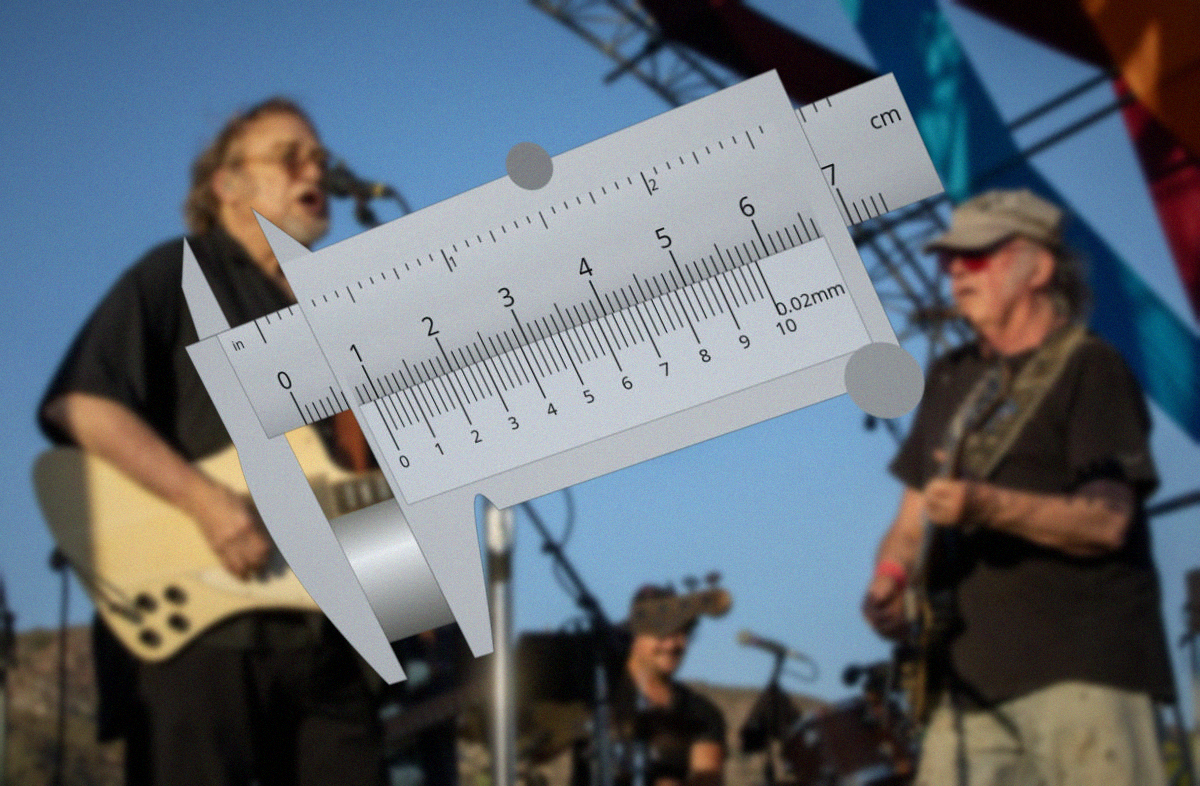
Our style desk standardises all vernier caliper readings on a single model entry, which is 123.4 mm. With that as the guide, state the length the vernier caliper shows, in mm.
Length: 9.4 mm
